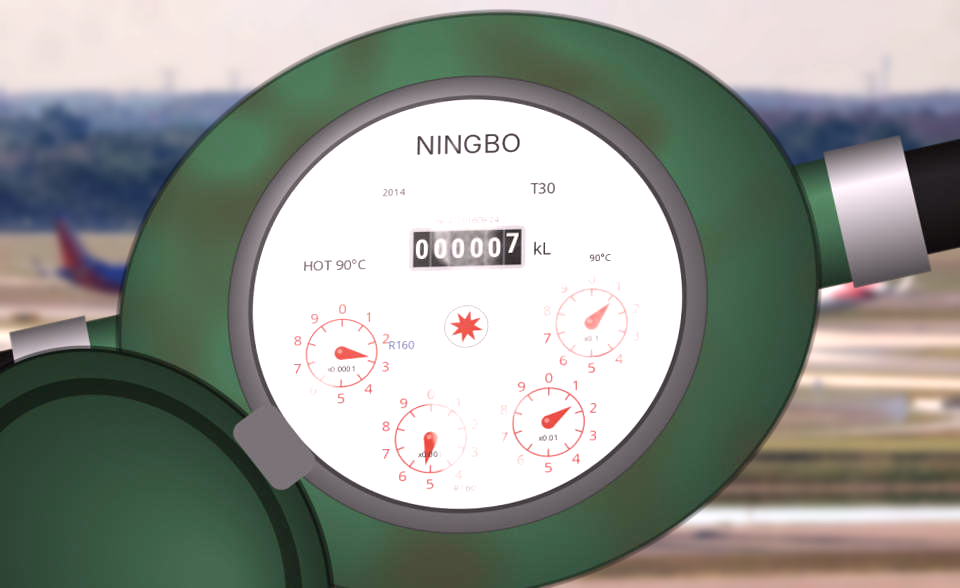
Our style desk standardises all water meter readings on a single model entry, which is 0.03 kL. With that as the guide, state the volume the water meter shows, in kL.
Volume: 7.1152 kL
